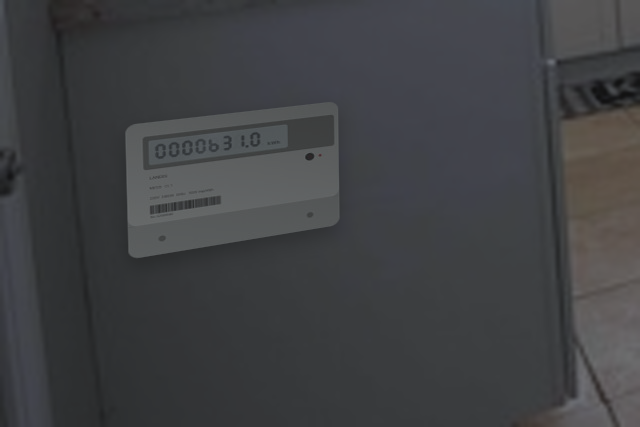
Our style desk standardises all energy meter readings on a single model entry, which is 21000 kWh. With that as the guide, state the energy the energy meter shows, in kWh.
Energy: 631.0 kWh
